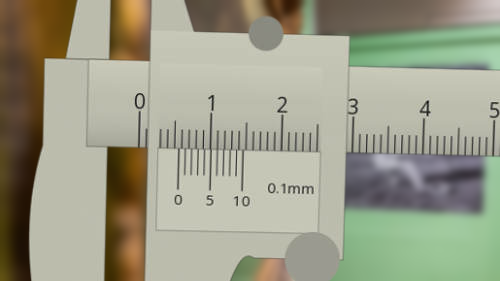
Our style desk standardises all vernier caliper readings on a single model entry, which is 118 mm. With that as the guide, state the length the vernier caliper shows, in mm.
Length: 5.6 mm
